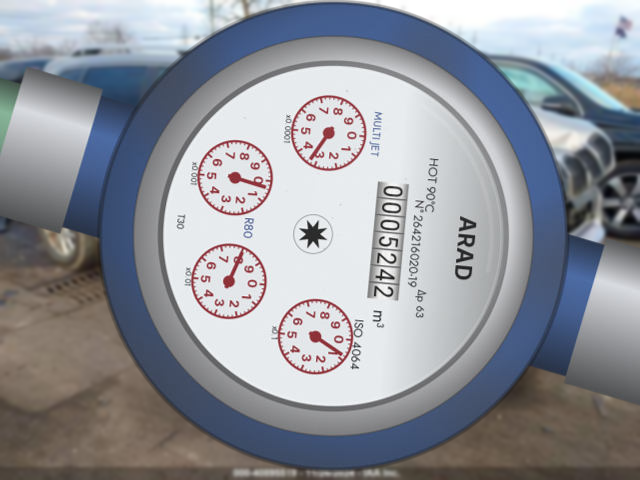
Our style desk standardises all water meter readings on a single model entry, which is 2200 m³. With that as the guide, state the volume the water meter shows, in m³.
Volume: 5242.0803 m³
